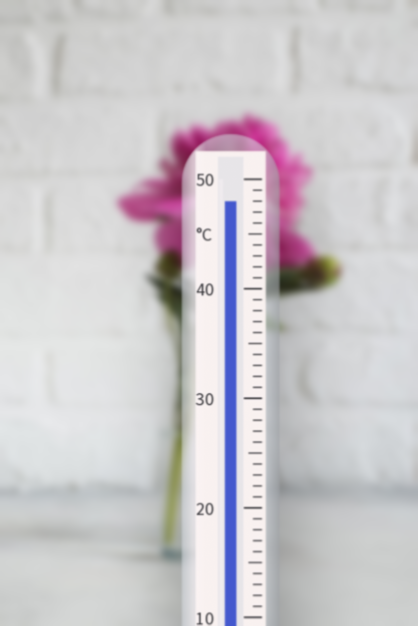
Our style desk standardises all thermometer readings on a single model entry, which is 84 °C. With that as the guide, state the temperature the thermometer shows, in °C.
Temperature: 48 °C
